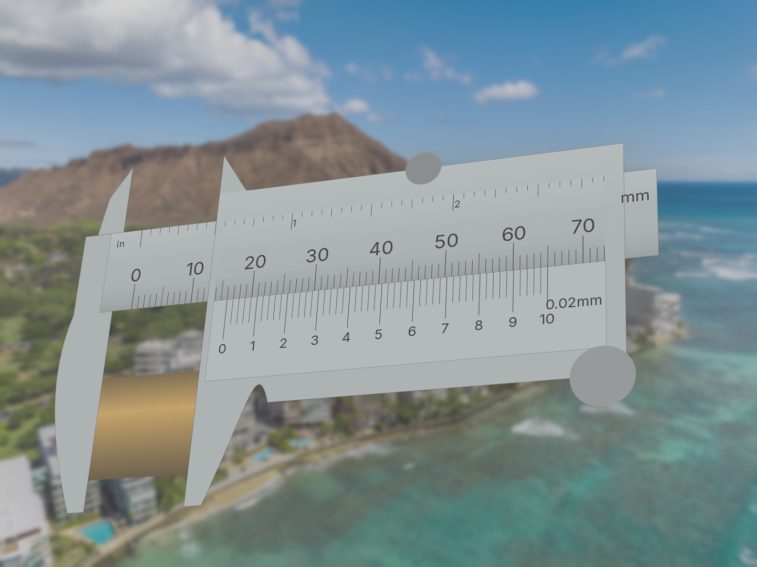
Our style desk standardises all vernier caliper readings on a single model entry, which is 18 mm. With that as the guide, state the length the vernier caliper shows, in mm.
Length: 16.0 mm
